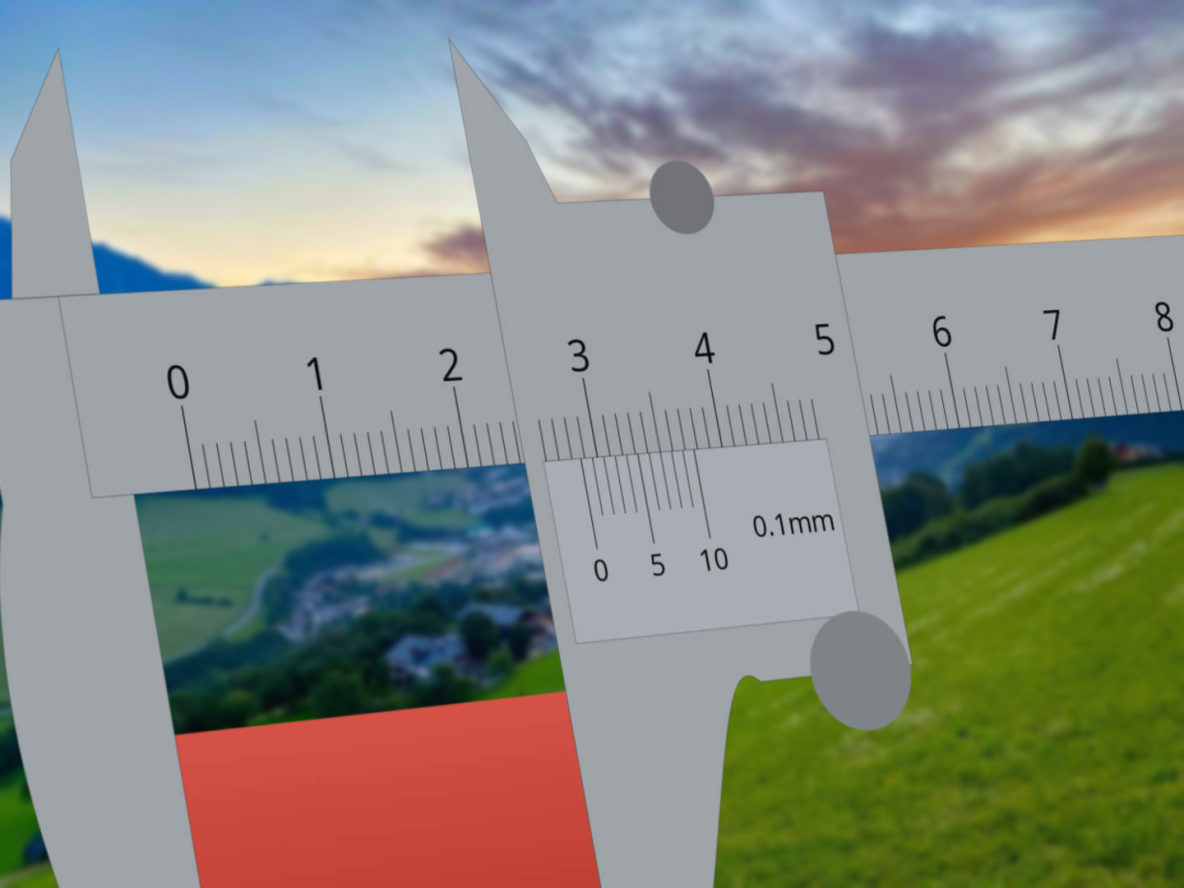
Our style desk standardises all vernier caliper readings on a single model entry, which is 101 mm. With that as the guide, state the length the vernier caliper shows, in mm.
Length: 28.7 mm
